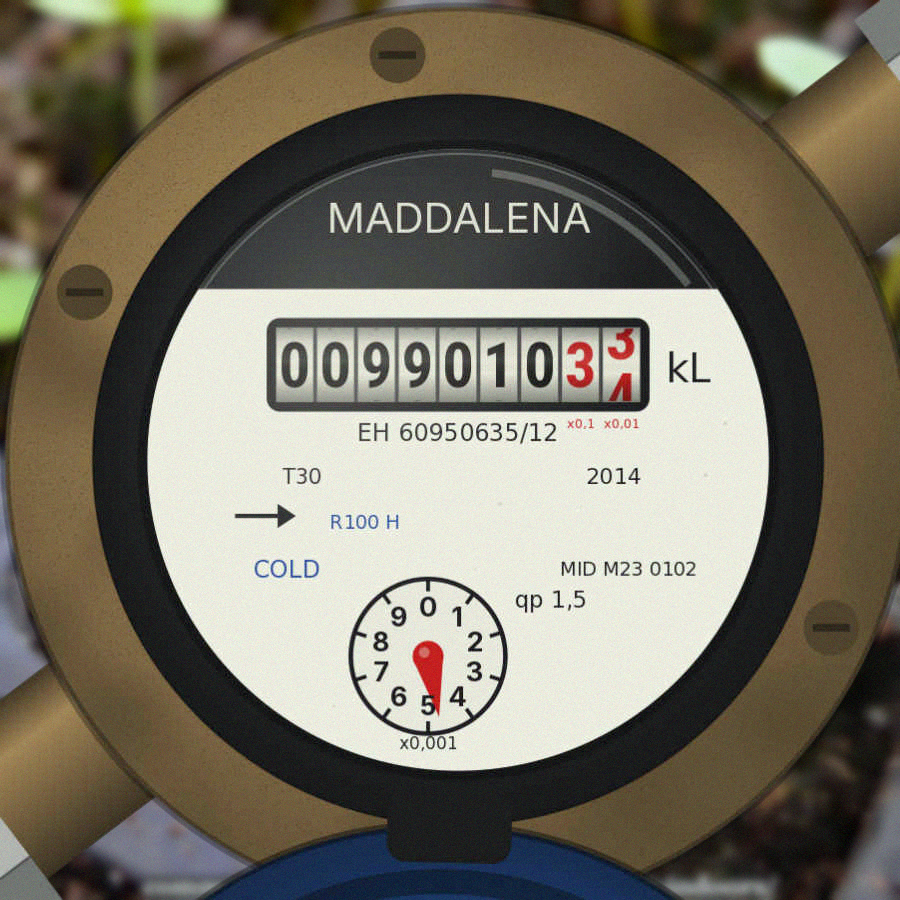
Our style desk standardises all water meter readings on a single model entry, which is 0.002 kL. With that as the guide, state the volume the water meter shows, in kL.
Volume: 99010.334 kL
